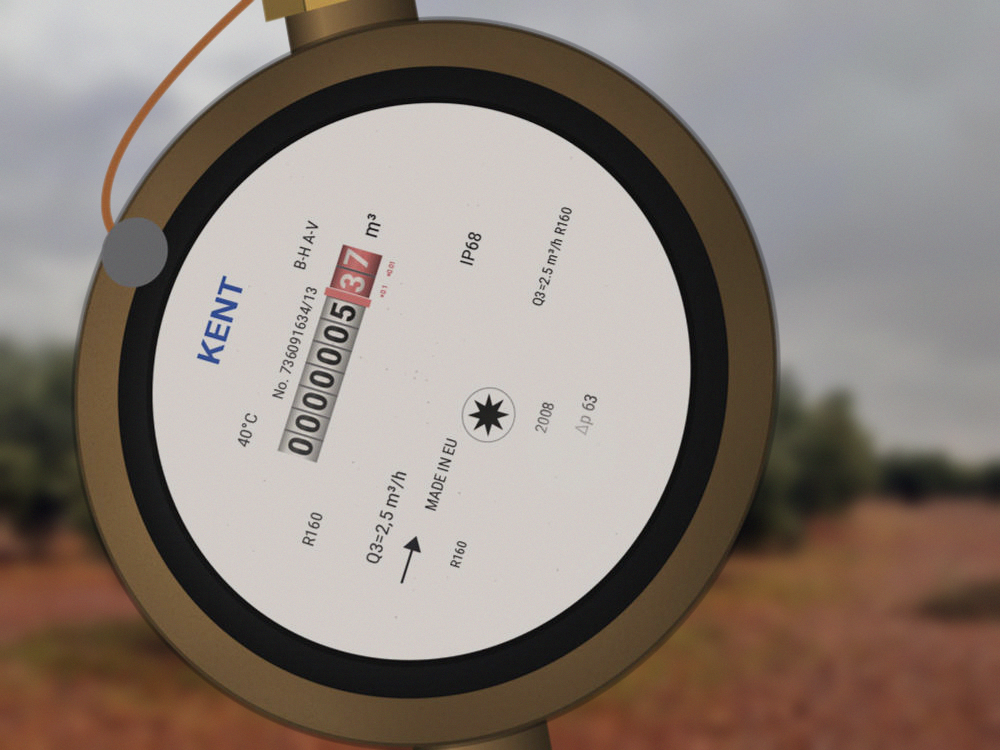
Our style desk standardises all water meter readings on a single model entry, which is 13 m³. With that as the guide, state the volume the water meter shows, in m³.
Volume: 5.37 m³
